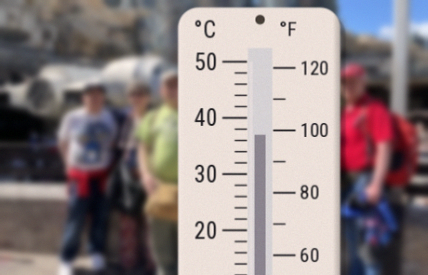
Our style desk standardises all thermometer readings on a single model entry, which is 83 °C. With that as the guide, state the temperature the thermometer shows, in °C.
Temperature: 37 °C
